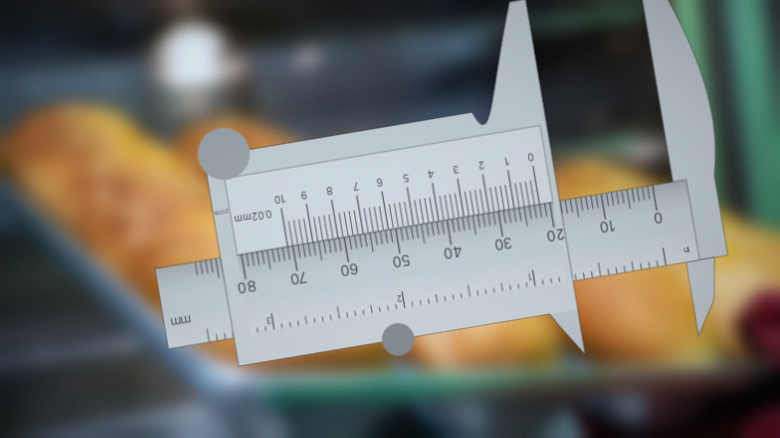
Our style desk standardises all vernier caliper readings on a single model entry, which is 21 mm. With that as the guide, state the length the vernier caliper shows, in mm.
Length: 22.0 mm
